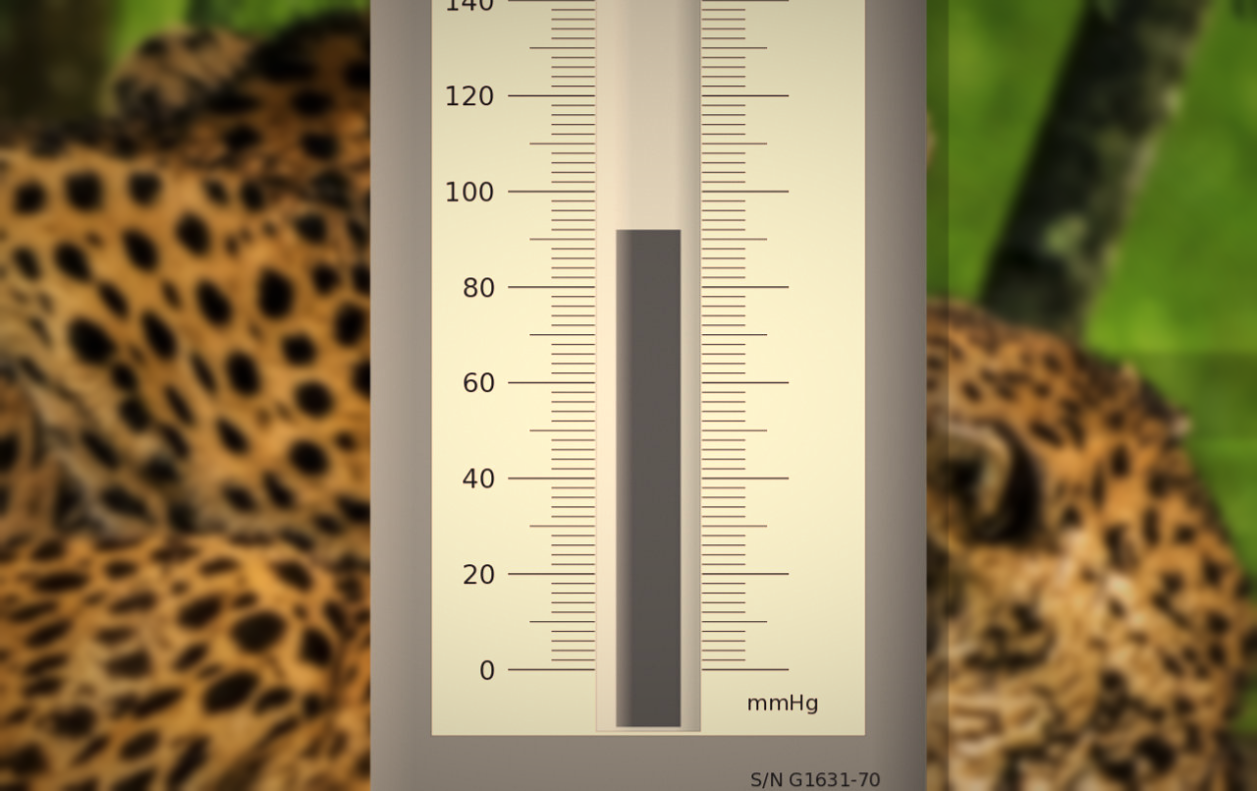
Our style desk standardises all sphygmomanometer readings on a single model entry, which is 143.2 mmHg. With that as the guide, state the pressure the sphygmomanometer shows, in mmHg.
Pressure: 92 mmHg
